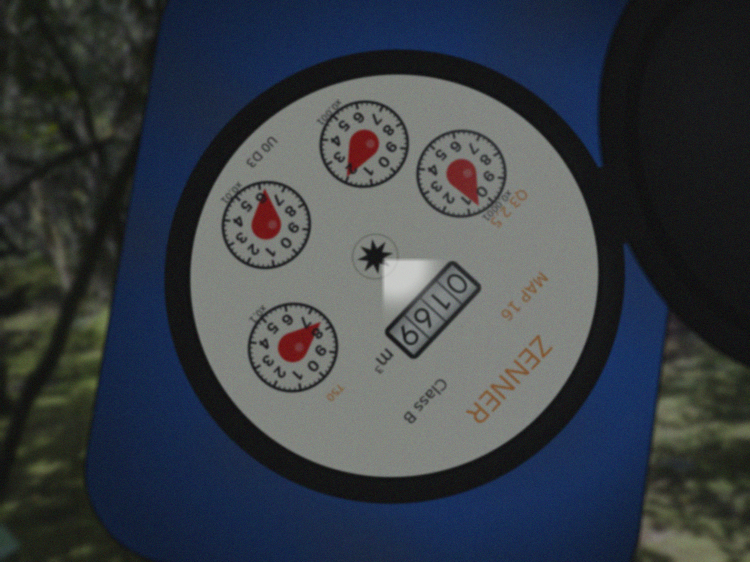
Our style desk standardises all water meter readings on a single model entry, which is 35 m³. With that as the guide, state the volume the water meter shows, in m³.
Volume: 169.7620 m³
